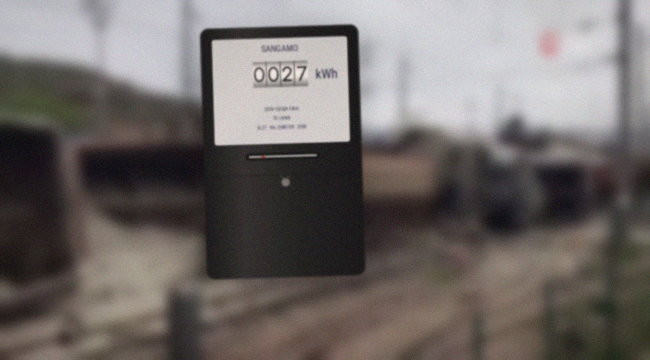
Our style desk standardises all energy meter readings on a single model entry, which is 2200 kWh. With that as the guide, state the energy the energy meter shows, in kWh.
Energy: 27 kWh
